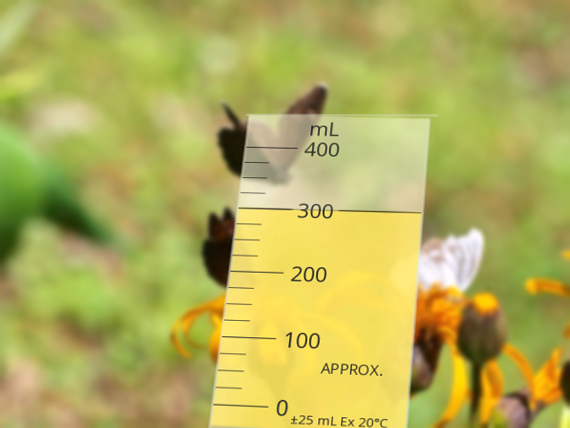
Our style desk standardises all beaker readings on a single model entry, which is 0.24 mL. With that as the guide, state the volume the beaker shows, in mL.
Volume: 300 mL
